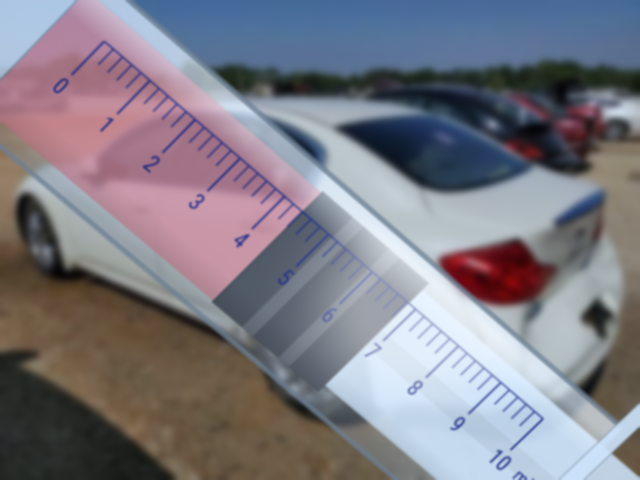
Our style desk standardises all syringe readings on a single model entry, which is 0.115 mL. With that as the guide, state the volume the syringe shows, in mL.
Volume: 4.4 mL
